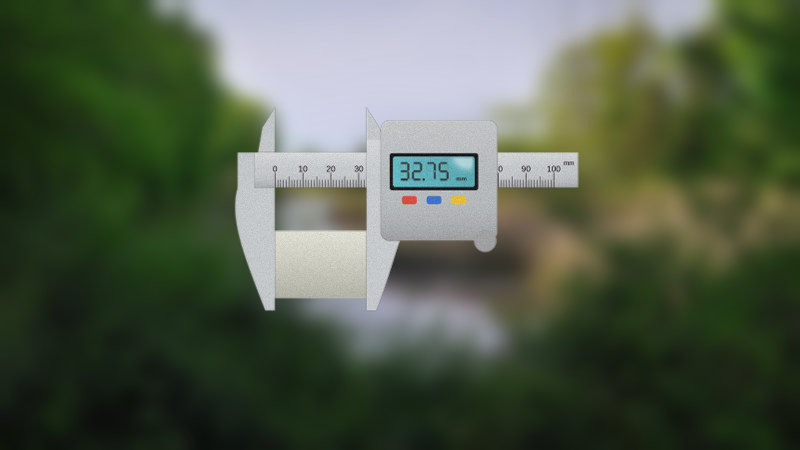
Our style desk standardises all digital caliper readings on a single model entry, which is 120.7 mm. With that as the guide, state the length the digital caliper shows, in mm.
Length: 32.75 mm
